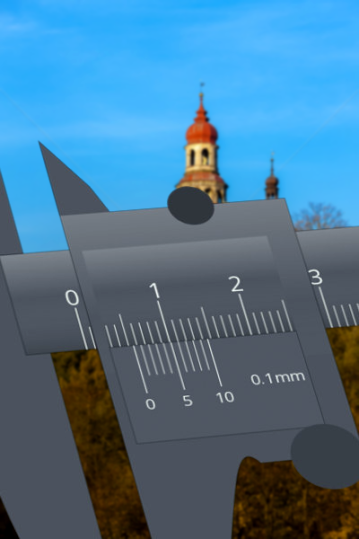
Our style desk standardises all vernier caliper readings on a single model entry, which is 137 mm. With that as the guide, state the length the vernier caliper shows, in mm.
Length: 5.6 mm
